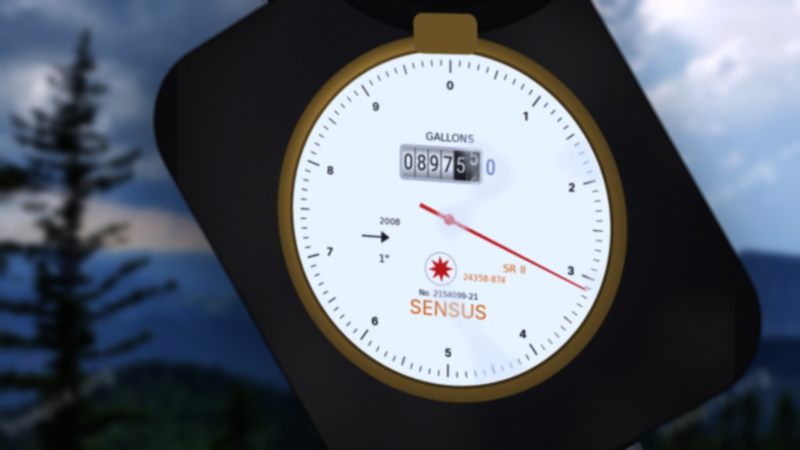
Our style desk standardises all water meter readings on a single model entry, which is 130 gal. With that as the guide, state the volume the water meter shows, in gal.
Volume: 897553.1 gal
